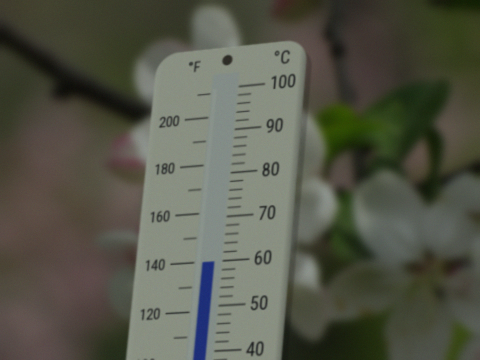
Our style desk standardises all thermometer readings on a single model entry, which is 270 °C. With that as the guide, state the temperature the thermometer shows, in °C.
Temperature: 60 °C
